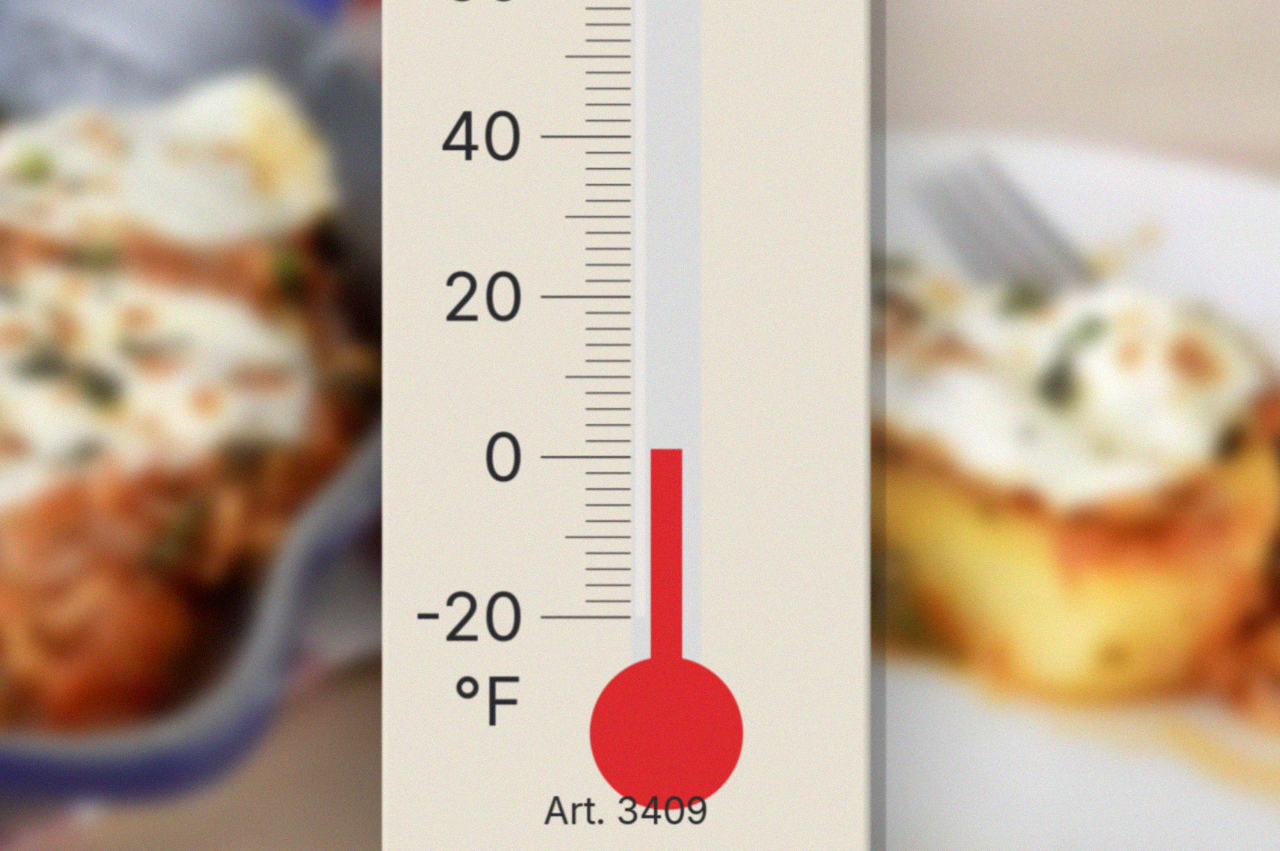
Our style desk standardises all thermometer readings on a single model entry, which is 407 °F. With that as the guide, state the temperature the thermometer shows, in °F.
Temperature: 1 °F
